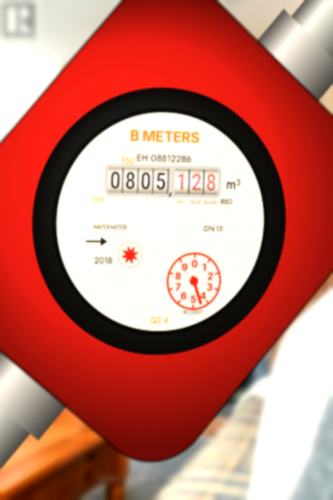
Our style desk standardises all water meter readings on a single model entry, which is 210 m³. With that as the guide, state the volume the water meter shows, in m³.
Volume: 805.1284 m³
